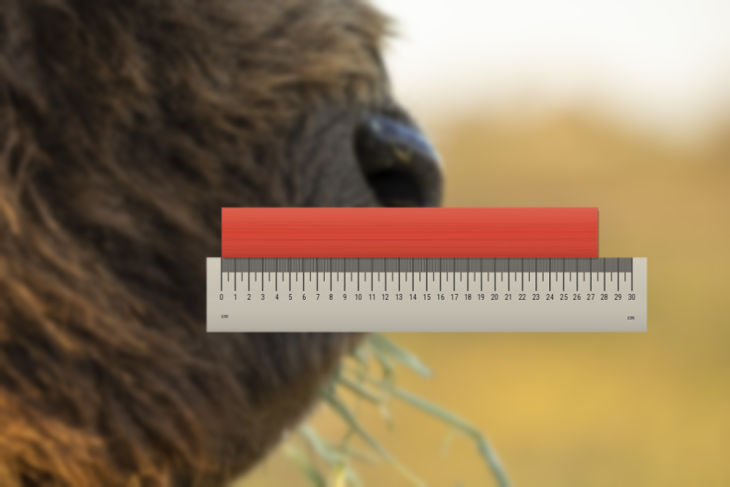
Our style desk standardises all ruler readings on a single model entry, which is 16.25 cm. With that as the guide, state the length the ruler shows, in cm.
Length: 27.5 cm
